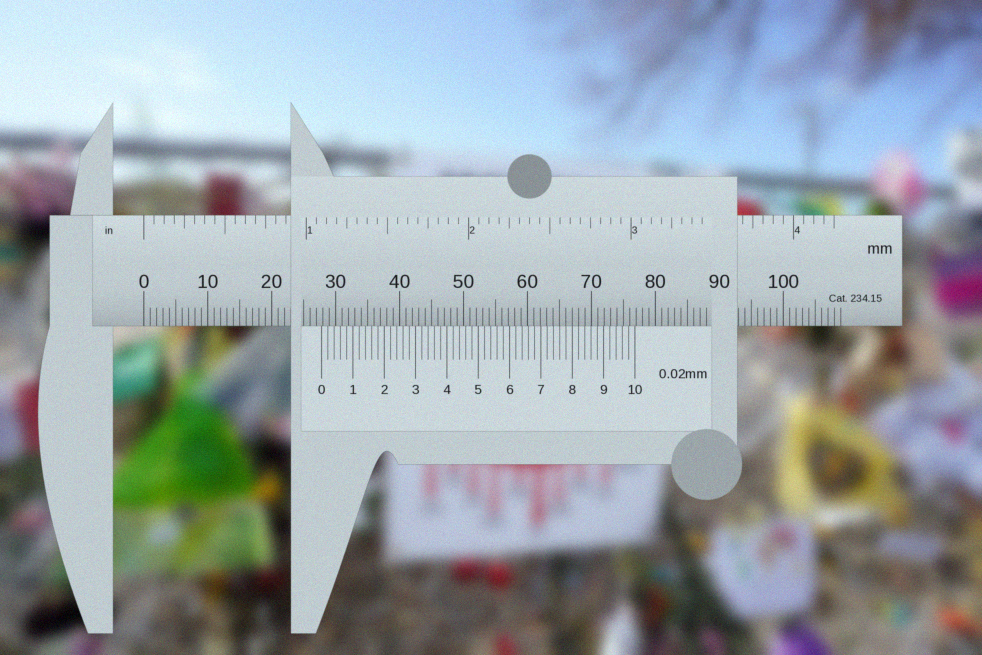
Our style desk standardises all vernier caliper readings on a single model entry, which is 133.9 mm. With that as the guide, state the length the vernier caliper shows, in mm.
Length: 27.8 mm
